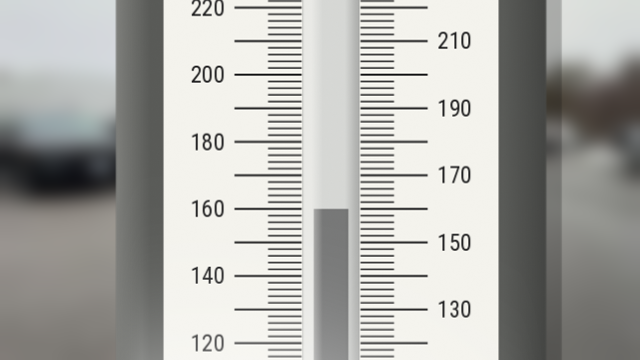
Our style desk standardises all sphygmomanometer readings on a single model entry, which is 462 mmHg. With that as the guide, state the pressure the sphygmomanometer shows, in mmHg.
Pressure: 160 mmHg
